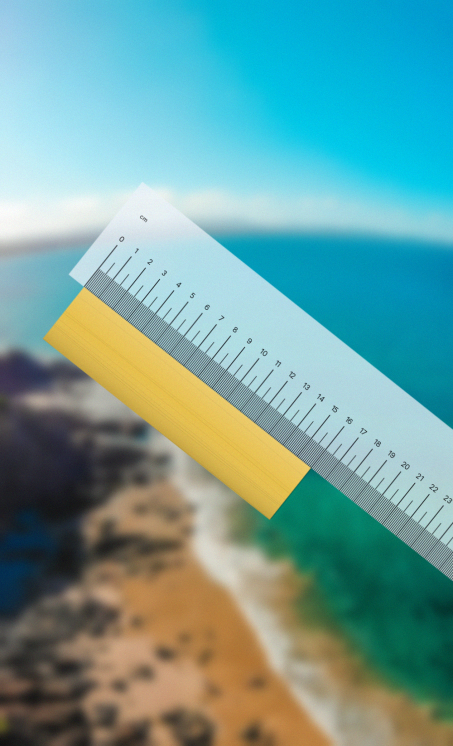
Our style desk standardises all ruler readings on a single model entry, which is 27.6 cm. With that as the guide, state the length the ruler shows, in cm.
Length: 16 cm
